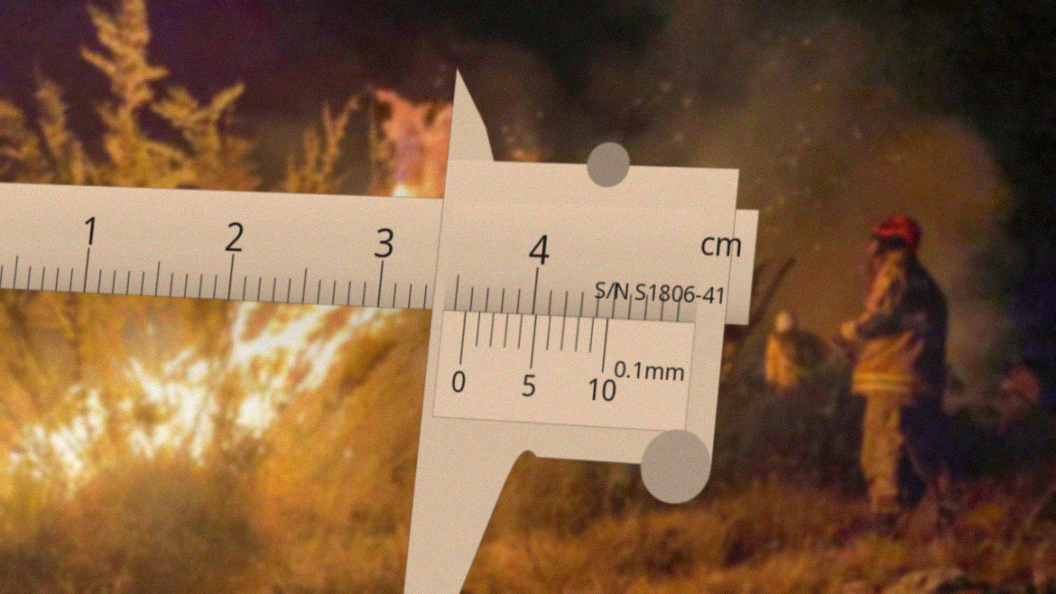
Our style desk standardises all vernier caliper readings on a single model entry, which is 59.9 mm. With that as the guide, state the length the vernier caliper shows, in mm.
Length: 35.7 mm
